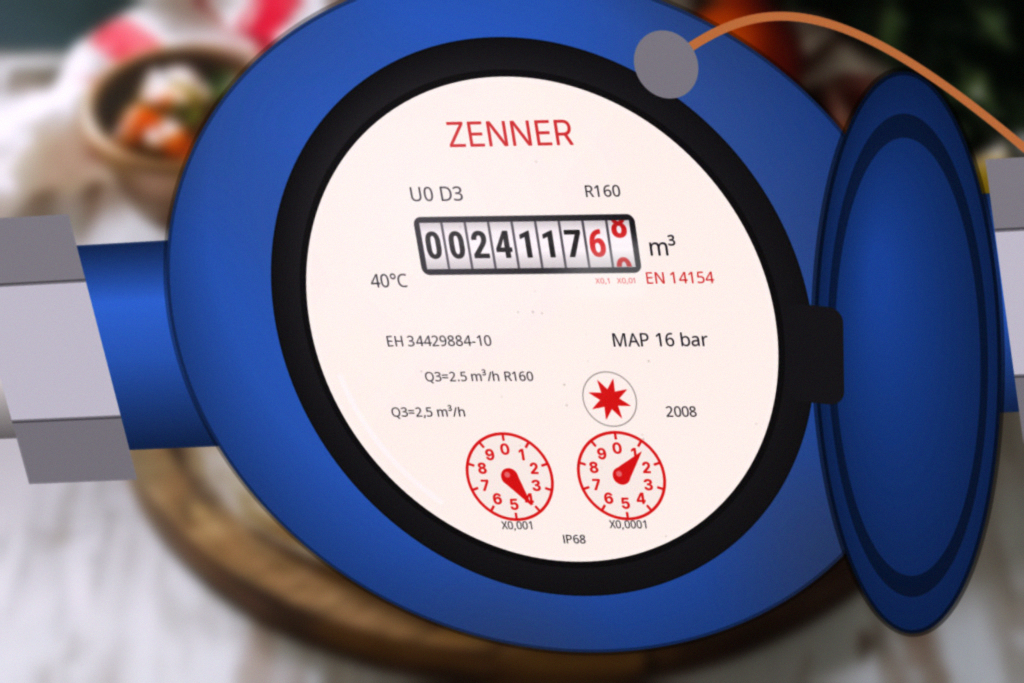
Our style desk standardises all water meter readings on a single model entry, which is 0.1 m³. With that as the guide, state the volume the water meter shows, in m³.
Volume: 24117.6841 m³
